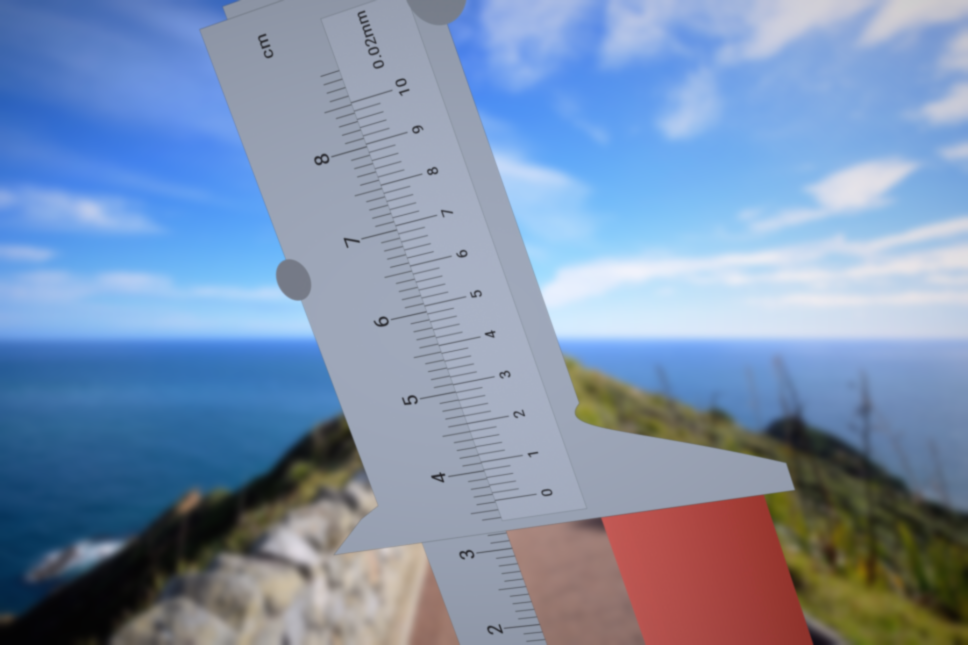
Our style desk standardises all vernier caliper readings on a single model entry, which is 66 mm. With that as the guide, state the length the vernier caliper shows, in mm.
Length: 36.2 mm
